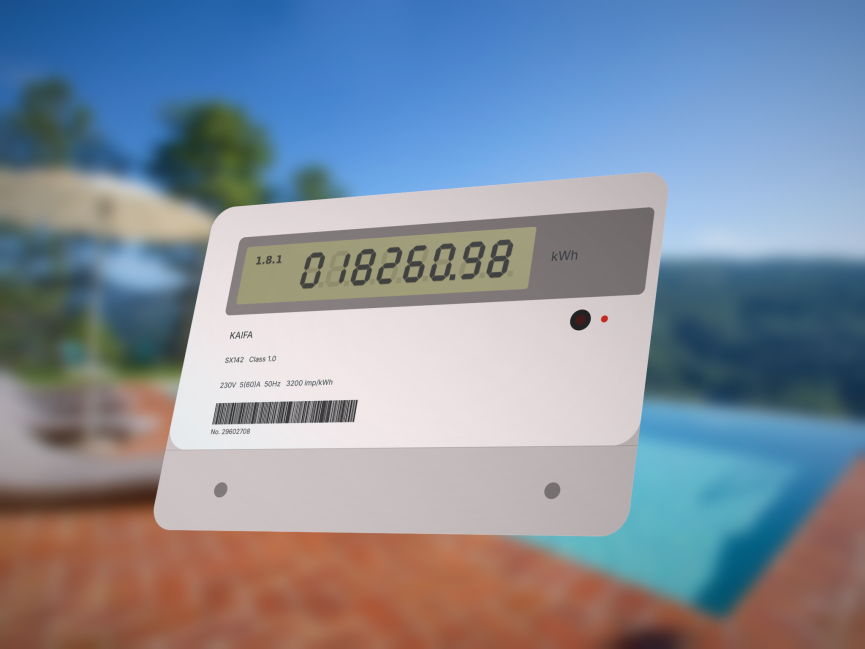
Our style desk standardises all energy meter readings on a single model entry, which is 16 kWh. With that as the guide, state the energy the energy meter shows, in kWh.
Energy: 18260.98 kWh
